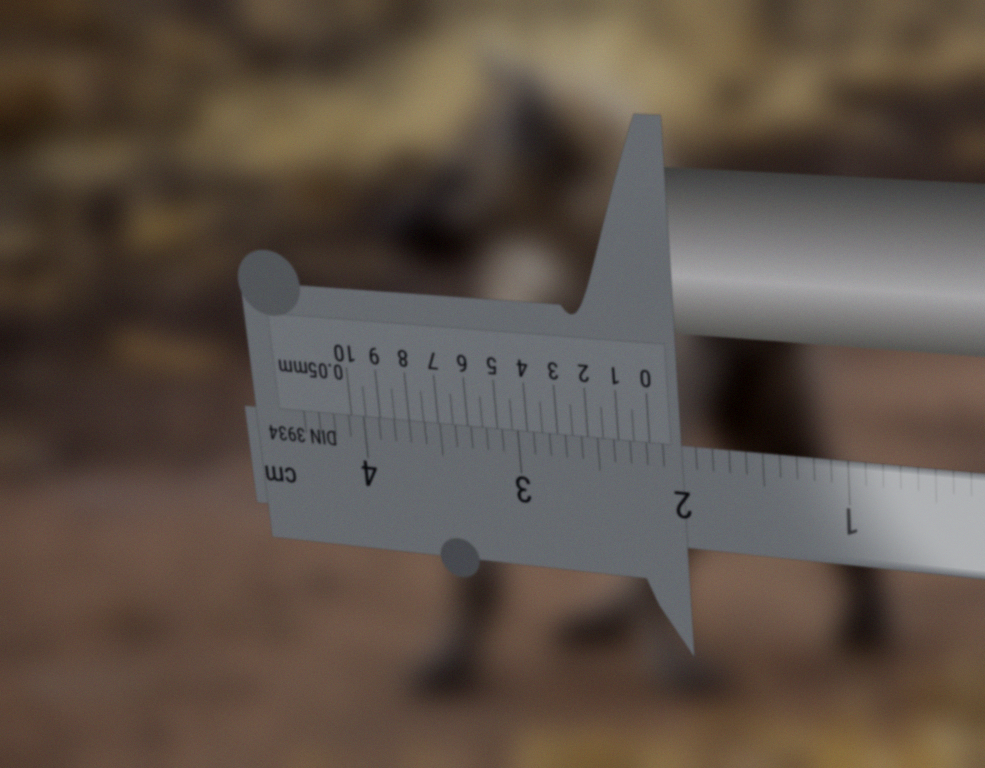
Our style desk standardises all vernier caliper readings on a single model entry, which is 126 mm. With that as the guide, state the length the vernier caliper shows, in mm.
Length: 21.8 mm
